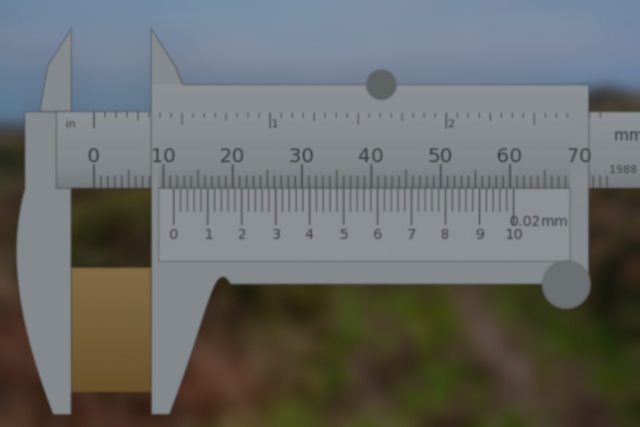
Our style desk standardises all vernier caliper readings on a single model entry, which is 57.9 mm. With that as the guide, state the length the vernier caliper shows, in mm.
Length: 11.5 mm
